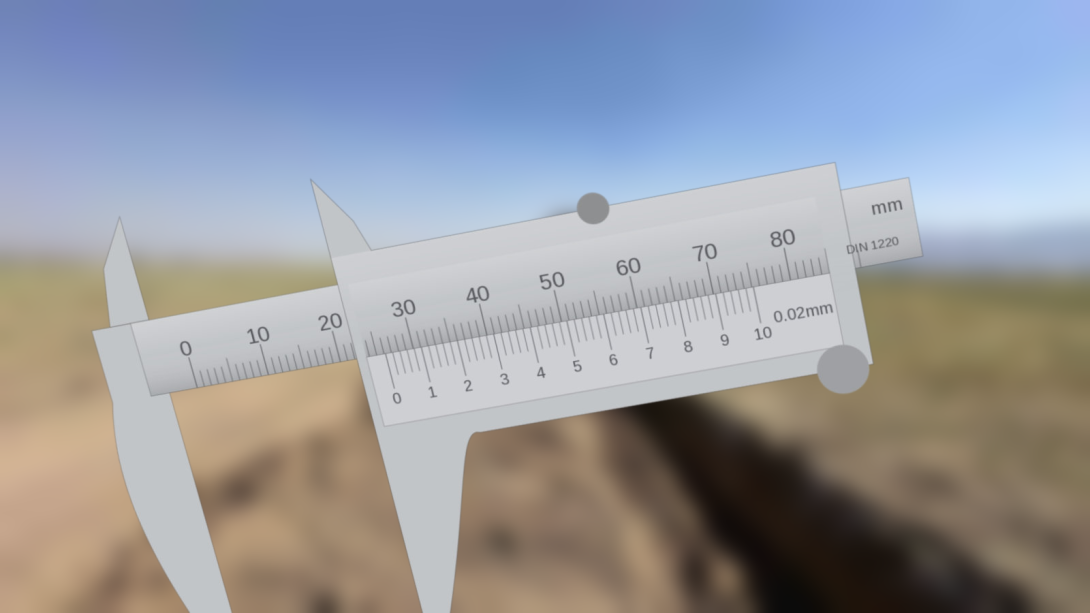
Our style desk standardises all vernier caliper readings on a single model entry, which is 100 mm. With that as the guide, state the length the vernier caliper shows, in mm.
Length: 26.2 mm
